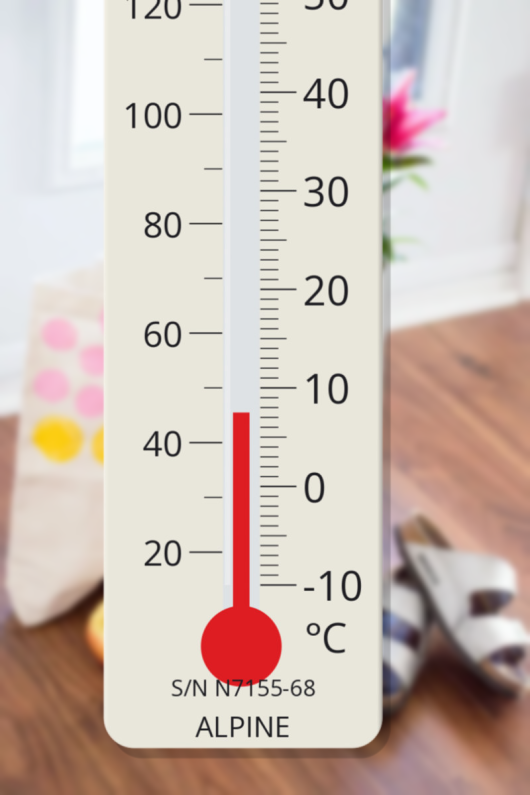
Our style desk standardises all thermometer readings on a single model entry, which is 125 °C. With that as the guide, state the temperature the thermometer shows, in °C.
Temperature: 7.5 °C
